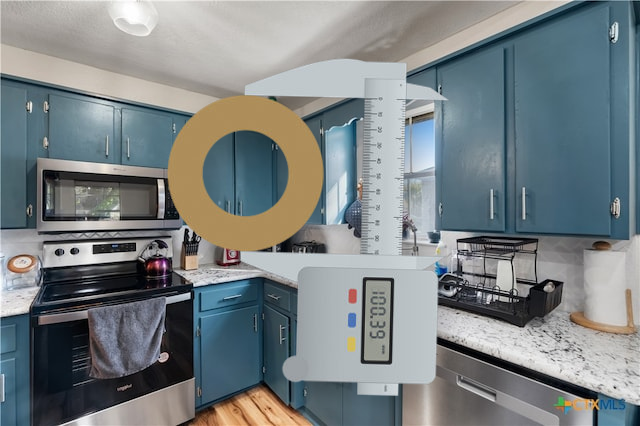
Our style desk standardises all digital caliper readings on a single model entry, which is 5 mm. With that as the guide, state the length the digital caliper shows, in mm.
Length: 100.39 mm
